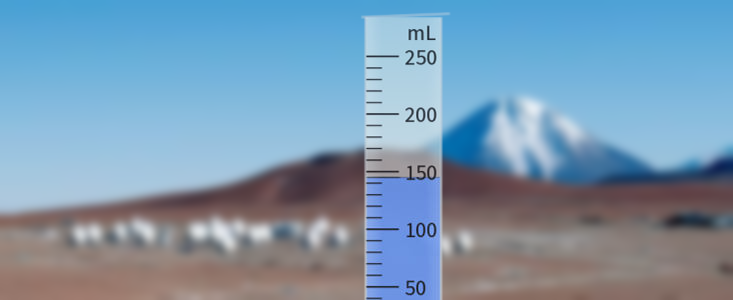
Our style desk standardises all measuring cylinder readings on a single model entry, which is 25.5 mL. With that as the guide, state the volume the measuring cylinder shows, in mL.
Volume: 145 mL
